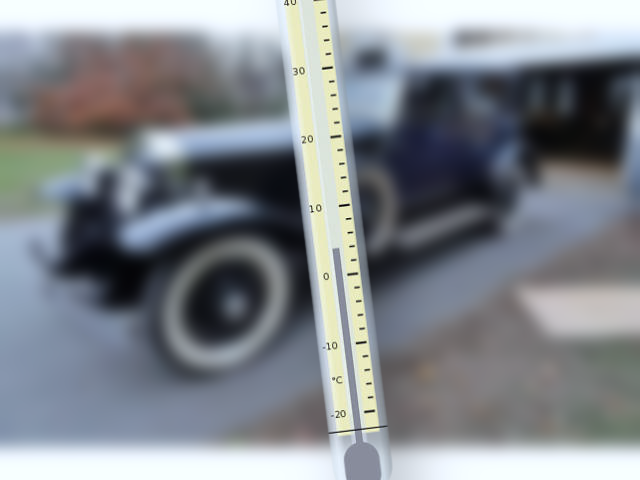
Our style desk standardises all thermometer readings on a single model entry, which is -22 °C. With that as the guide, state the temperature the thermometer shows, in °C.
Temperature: 4 °C
